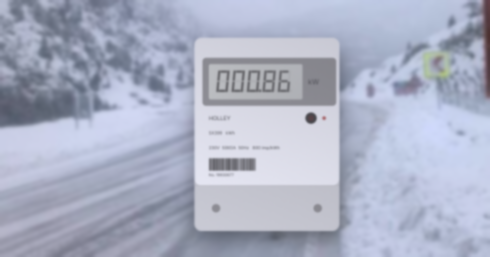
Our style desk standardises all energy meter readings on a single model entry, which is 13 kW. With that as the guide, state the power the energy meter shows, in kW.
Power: 0.86 kW
